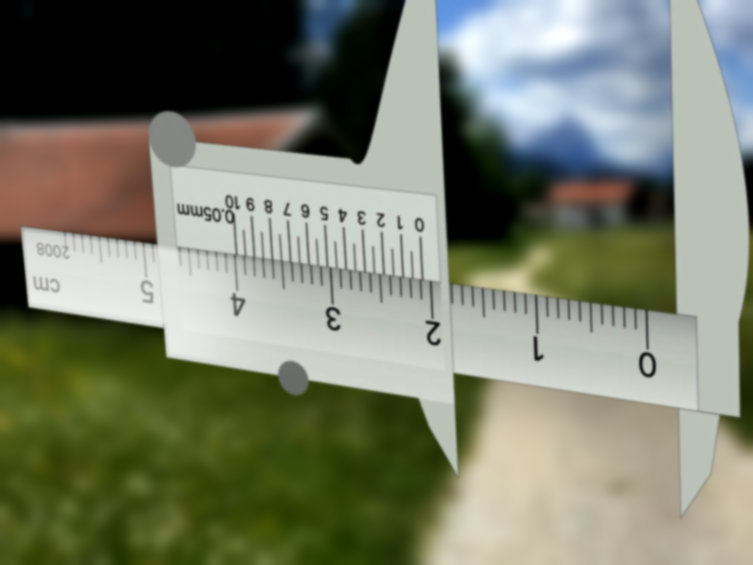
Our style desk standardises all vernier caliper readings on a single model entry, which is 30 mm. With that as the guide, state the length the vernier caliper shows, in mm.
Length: 20.8 mm
